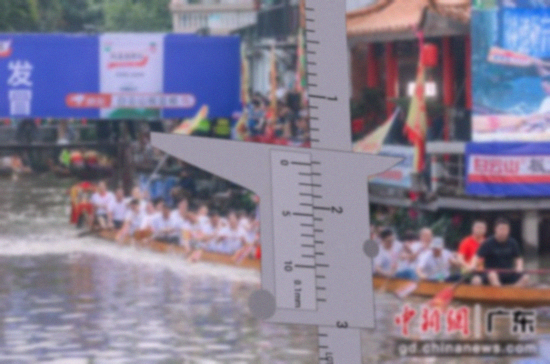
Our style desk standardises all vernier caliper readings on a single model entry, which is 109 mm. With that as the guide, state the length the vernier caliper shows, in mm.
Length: 16.2 mm
